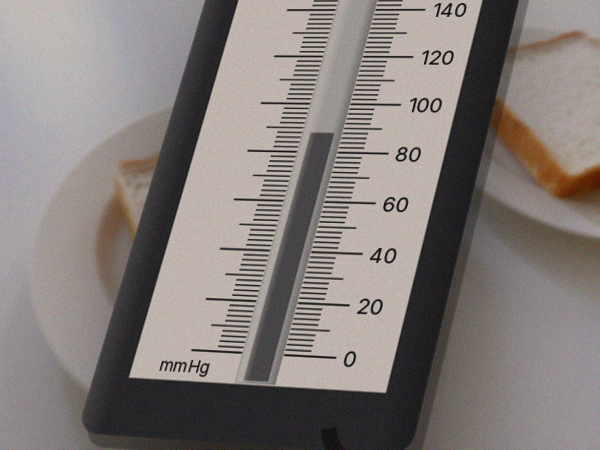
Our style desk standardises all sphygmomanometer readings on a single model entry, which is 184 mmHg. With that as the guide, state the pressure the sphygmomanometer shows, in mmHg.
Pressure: 88 mmHg
